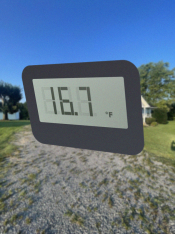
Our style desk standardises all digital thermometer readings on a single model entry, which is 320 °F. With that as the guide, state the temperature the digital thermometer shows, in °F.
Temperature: 16.7 °F
